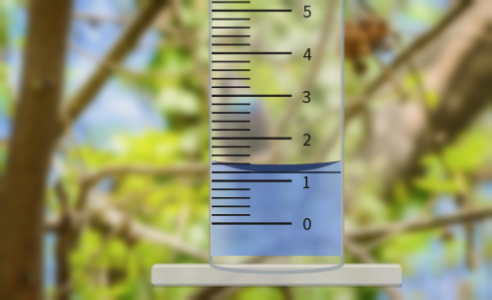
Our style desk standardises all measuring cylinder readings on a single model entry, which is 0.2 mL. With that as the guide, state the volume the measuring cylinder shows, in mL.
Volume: 1.2 mL
